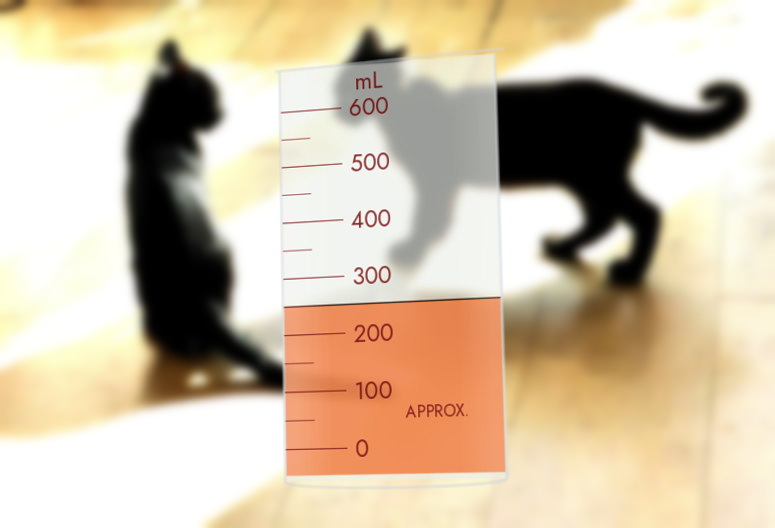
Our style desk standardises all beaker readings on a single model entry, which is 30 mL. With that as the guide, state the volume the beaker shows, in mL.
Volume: 250 mL
